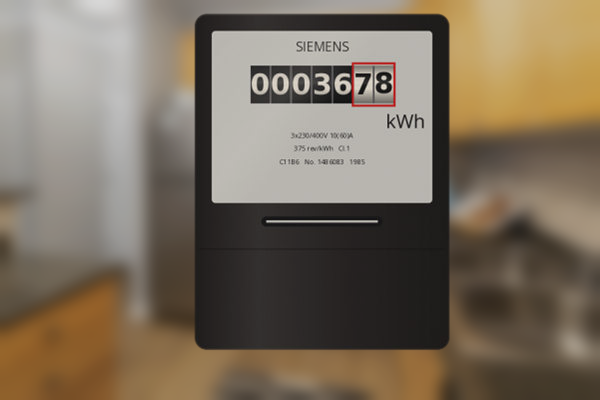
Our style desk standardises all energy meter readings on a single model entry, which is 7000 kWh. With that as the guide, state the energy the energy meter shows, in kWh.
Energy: 36.78 kWh
